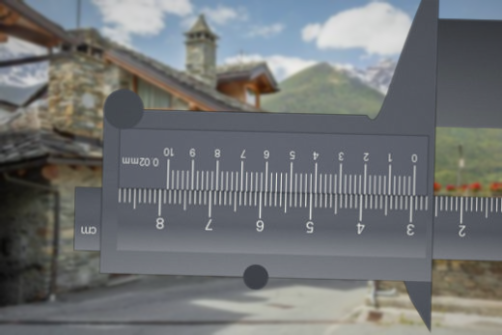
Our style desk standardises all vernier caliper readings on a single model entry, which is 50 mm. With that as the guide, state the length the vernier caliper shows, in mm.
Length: 29.5 mm
